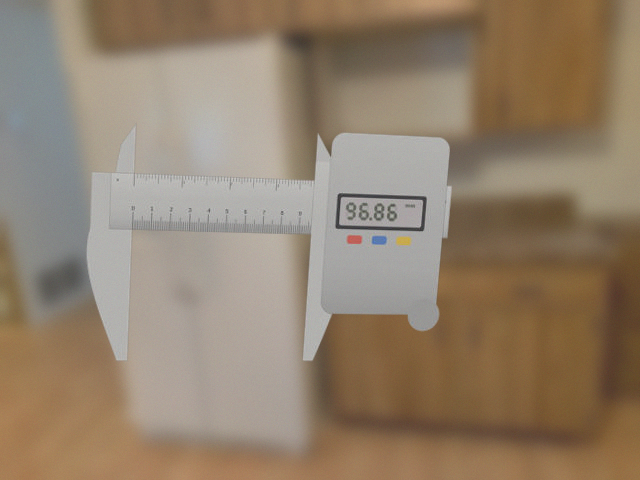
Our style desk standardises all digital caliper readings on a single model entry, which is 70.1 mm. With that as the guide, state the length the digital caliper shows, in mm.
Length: 96.86 mm
